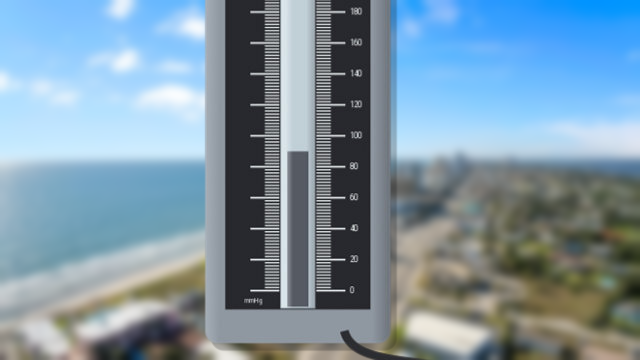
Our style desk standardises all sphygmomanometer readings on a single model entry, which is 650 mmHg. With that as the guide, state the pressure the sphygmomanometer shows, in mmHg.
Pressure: 90 mmHg
